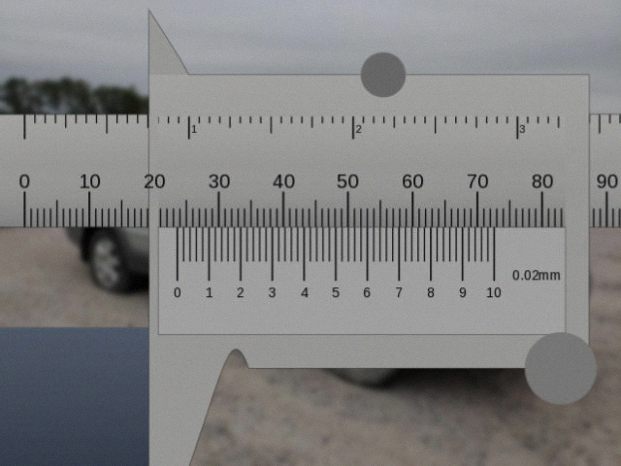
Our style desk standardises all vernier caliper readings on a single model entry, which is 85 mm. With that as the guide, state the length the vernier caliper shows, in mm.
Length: 23.6 mm
